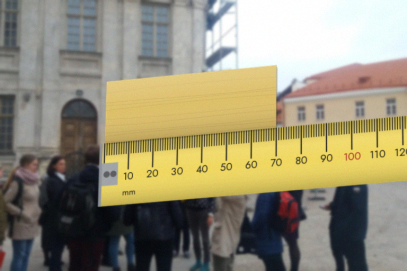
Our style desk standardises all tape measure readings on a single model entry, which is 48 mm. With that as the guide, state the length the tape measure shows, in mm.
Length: 70 mm
